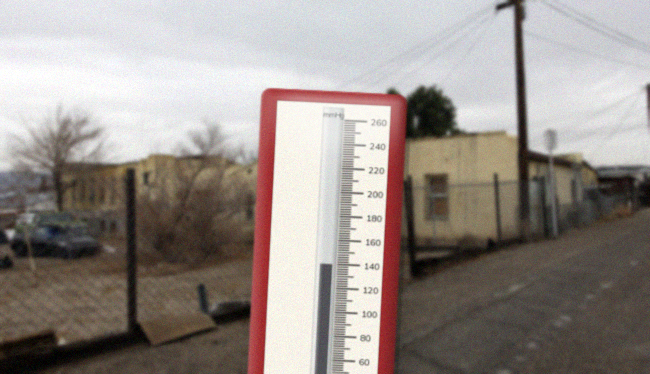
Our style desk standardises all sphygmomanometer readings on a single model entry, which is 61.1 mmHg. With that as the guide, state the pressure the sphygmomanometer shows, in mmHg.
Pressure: 140 mmHg
